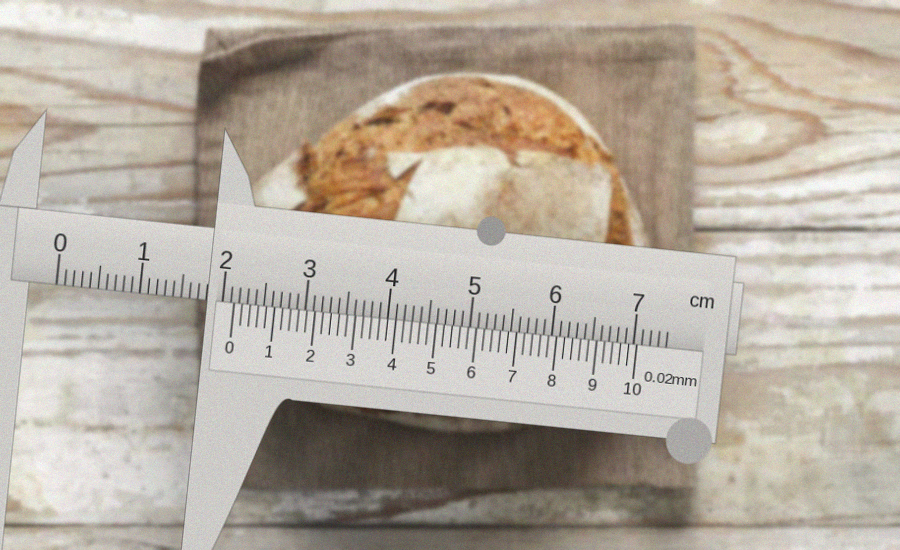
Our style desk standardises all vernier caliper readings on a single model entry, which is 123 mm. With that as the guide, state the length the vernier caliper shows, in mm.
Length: 21.4 mm
